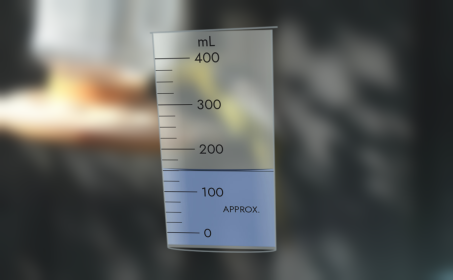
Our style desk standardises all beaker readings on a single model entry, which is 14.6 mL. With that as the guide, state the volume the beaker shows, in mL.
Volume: 150 mL
